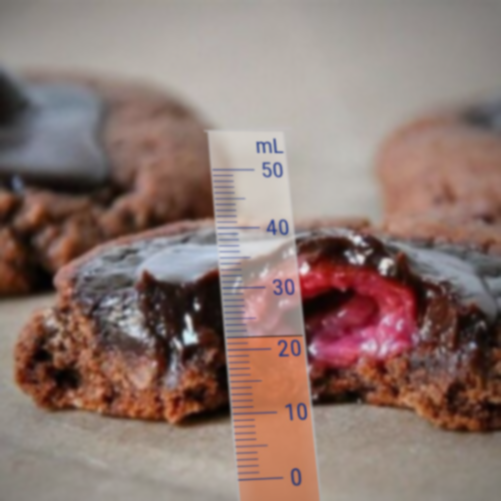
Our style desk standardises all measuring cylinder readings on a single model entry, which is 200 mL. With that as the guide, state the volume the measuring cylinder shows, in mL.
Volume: 22 mL
